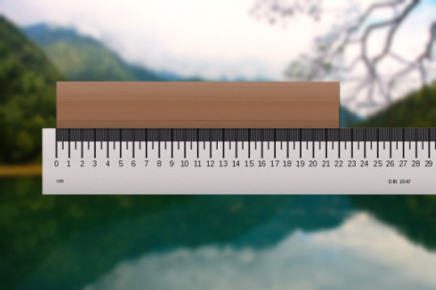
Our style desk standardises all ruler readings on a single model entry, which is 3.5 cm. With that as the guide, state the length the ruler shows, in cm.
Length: 22 cm
